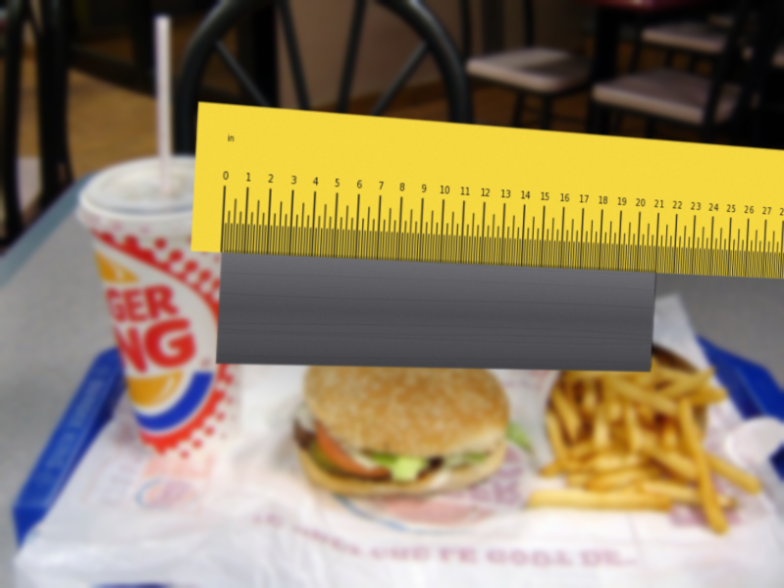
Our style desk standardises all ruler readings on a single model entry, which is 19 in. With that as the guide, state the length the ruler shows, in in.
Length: 21 in
